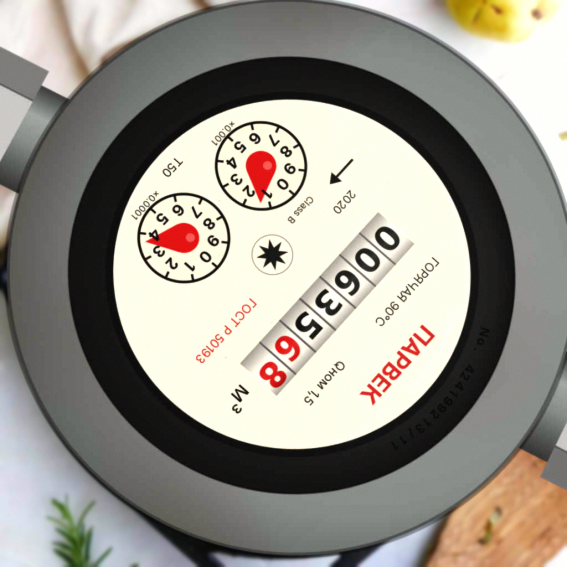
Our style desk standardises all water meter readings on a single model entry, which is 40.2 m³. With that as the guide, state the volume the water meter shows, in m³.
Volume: 635.6813 m³
